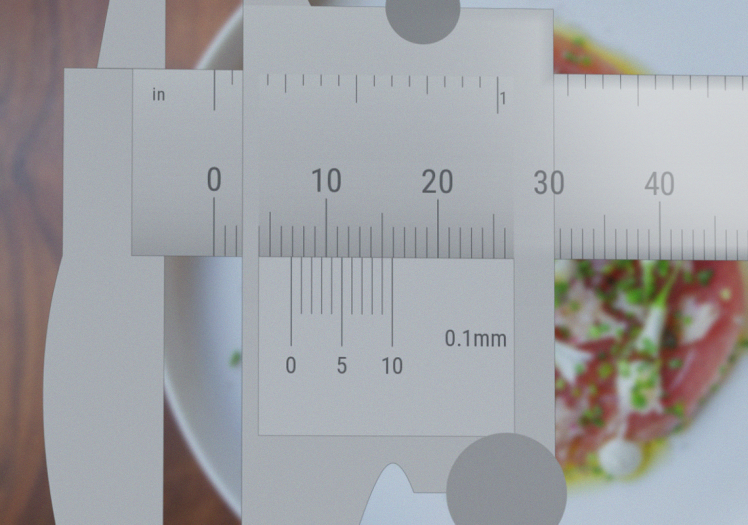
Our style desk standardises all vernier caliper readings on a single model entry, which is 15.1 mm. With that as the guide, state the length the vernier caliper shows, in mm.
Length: 6.9 mm
